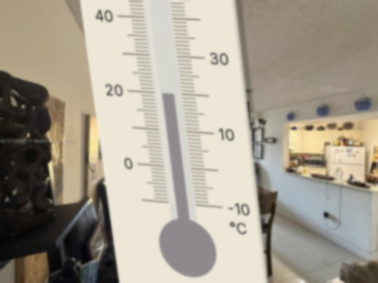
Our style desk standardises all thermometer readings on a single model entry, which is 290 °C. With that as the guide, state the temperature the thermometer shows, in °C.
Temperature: 20 °C
